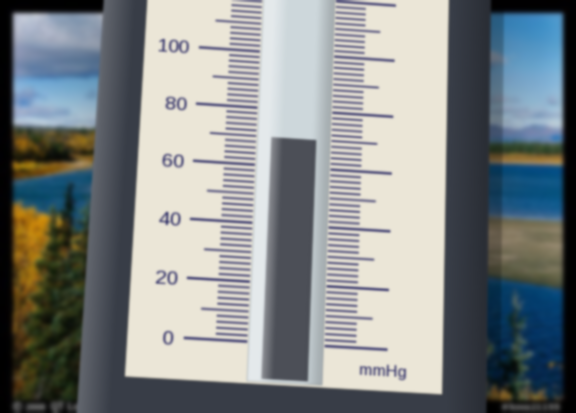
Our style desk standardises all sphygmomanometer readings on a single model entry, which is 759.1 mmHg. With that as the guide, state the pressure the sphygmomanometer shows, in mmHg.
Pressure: 70 mmHg
